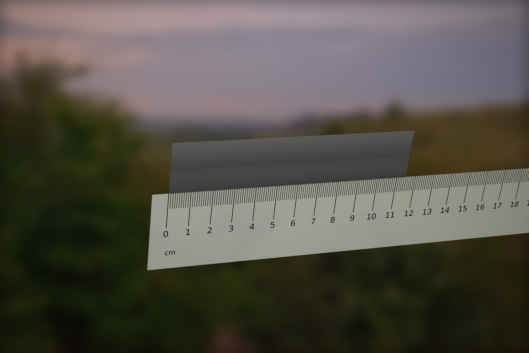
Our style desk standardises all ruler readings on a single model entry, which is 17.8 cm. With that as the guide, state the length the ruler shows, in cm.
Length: 11.5 cm
